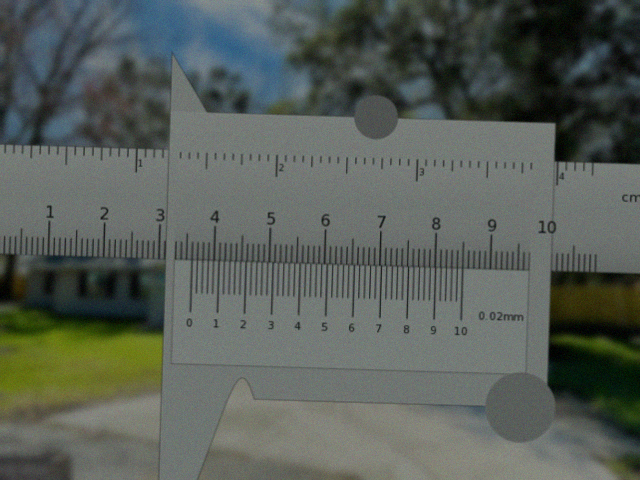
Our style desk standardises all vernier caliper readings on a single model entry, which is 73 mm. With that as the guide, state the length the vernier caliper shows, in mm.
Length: 36.0 mm
